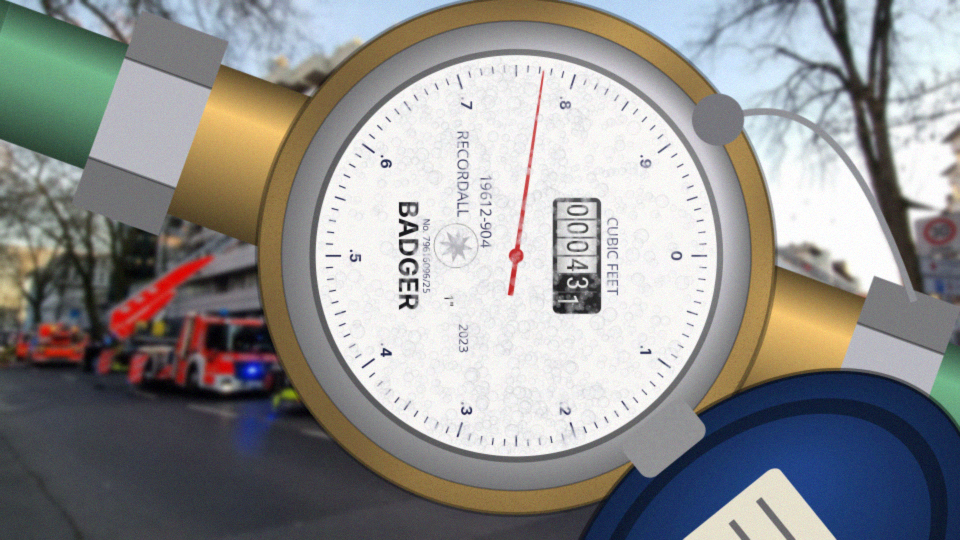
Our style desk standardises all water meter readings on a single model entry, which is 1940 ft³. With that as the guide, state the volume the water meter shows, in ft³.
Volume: 430.77 ft³
